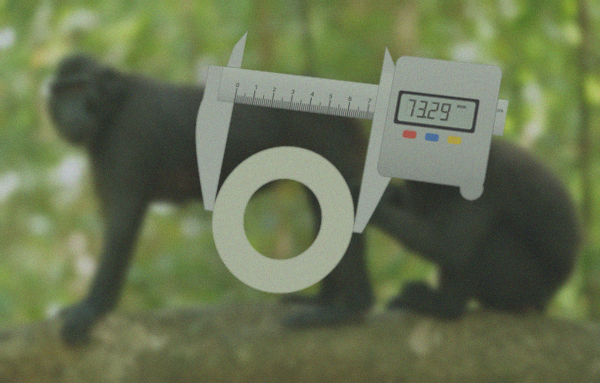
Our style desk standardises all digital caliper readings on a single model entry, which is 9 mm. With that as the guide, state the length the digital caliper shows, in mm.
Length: 73.29 mm
